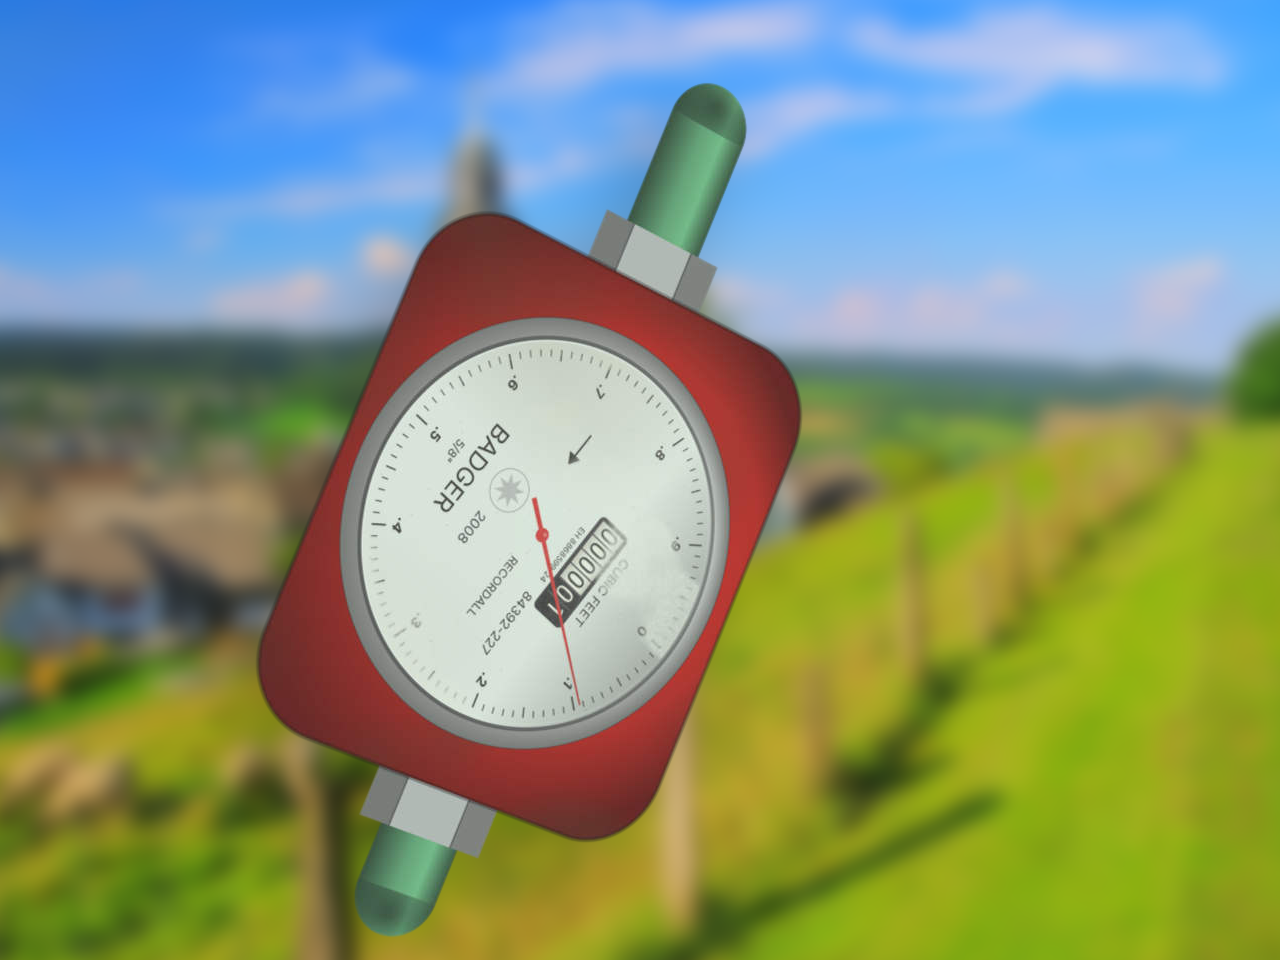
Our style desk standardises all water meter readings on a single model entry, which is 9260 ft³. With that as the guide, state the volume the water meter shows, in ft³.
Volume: 1.09 ft³
